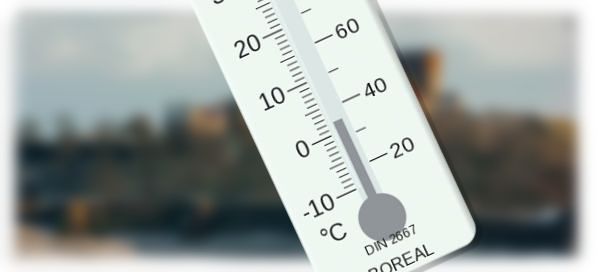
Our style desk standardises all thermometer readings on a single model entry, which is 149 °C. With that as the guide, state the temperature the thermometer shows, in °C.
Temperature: 2 °C
